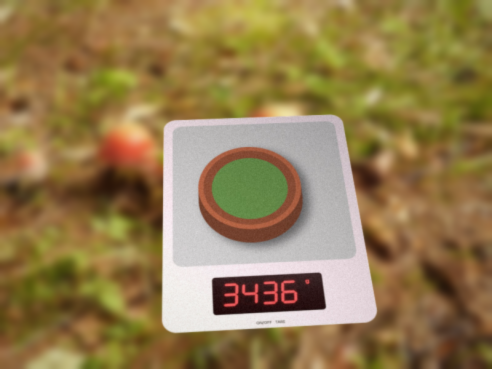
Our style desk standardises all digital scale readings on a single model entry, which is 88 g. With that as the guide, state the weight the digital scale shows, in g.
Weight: 3436 g
